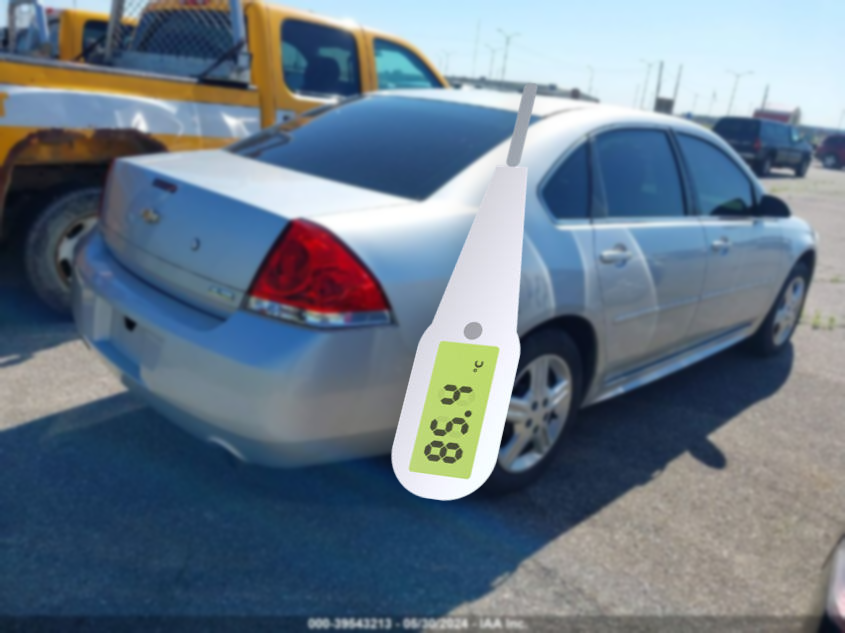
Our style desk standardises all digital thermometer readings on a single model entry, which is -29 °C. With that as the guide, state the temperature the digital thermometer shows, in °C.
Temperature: 85.4 °C
